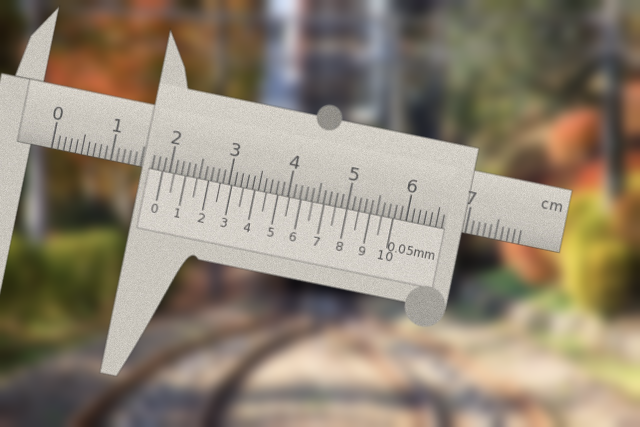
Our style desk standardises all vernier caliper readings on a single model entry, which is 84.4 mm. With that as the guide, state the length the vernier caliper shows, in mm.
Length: 18.8 mm
